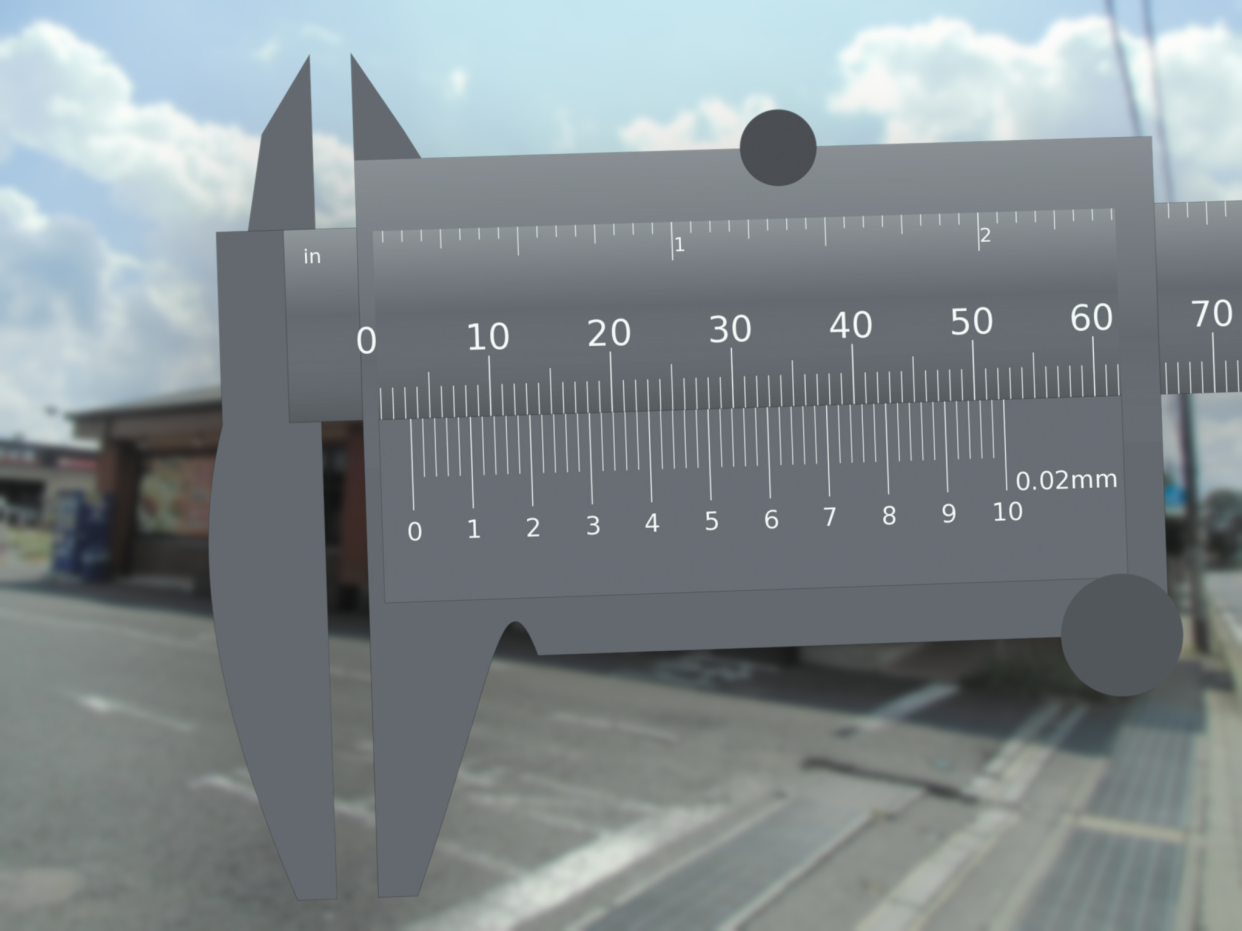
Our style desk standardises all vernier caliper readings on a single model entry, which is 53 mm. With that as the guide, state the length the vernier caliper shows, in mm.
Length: 3.4 mm
